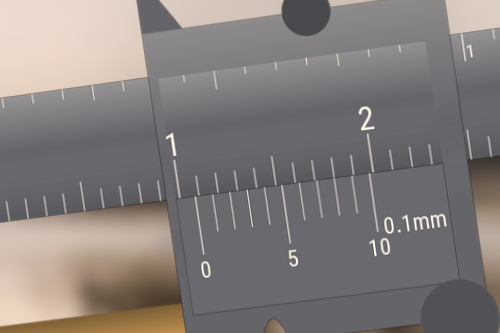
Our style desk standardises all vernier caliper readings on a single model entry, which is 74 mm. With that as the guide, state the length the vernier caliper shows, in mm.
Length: 10.8 mm
